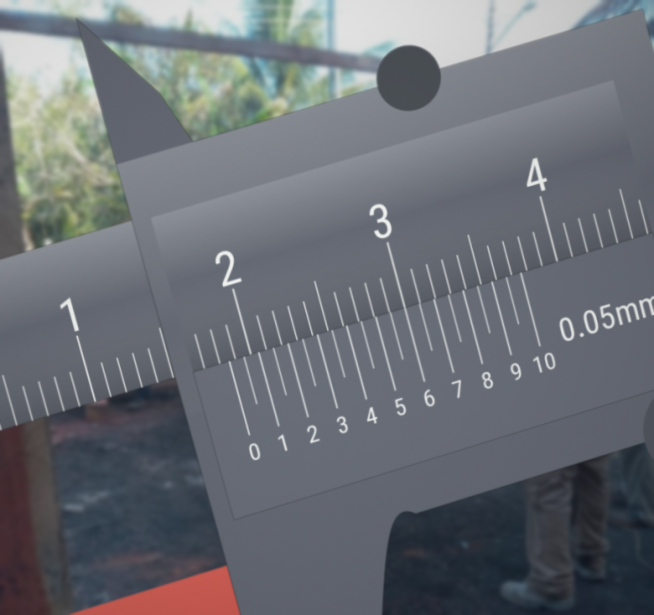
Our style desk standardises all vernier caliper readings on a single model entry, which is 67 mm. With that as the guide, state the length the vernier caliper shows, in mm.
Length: 18.6 mm
